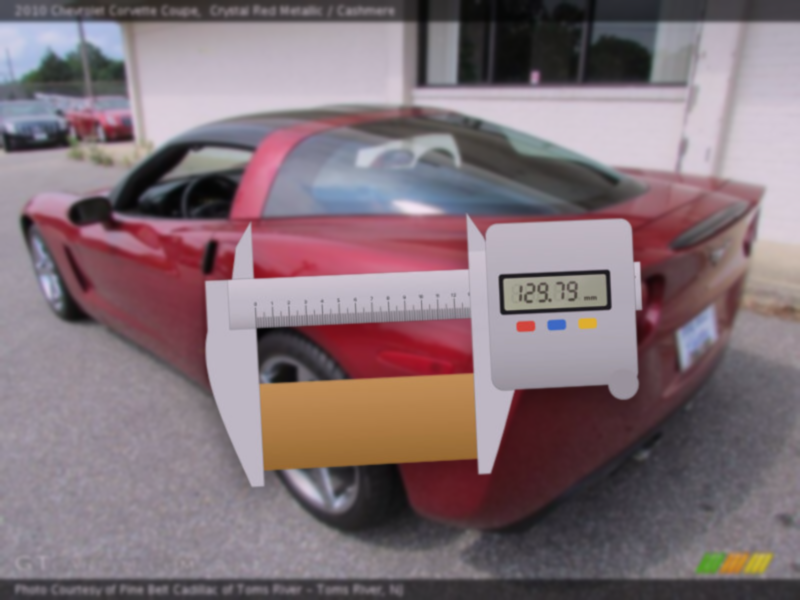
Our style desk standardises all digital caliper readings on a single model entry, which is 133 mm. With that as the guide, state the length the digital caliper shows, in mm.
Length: 129.79 mm
